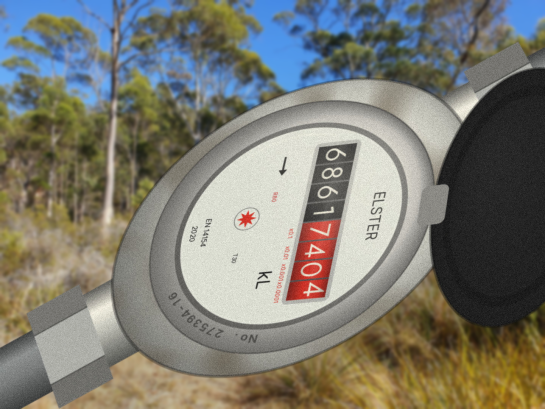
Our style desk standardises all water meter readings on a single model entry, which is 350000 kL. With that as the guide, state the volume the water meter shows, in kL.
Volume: 6861.7404 kL
